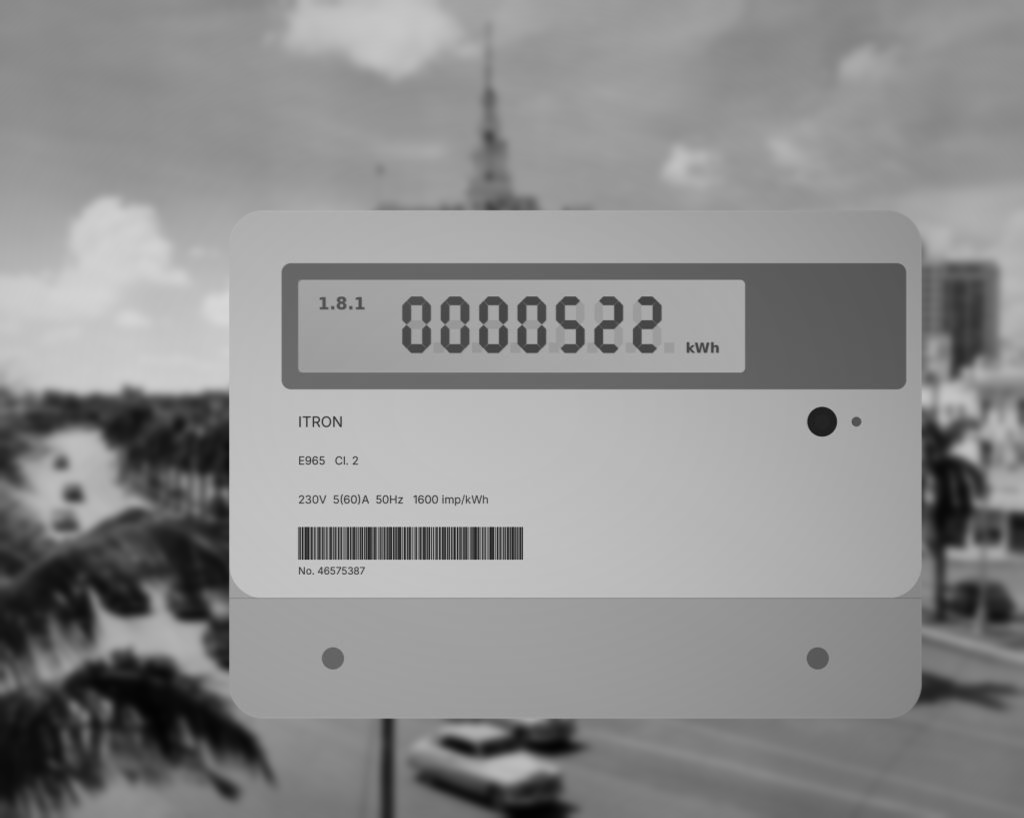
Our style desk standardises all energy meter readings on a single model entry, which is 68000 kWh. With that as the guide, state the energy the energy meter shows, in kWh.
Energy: 522 kWh
